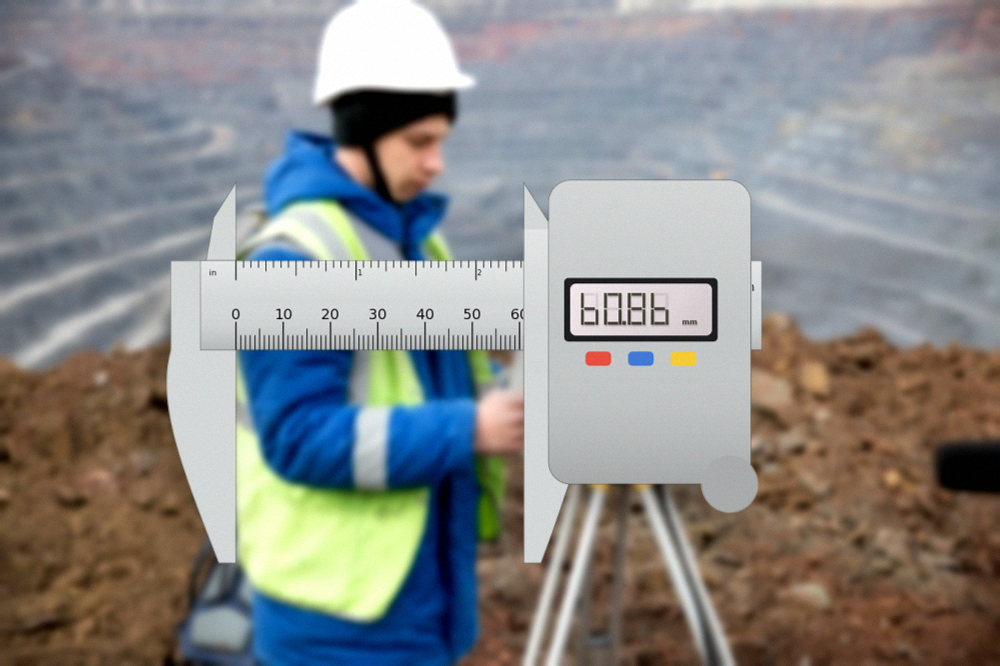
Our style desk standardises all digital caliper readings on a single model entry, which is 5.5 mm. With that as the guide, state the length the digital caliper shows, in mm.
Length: 60.86 mm
